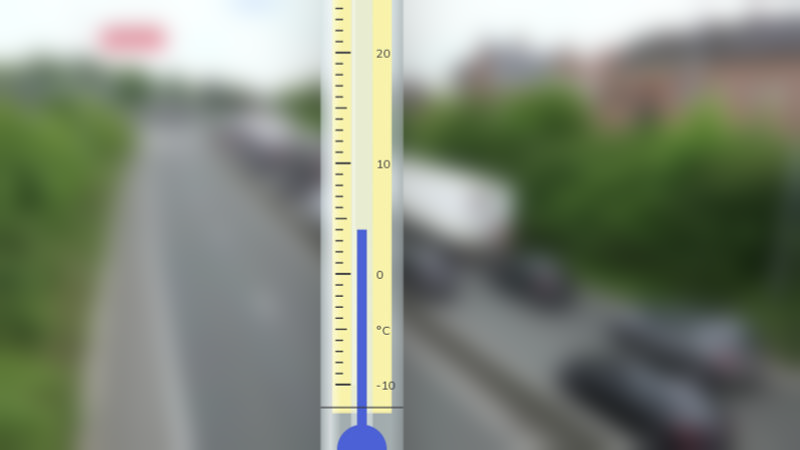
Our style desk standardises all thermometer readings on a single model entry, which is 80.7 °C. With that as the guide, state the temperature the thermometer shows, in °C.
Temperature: 4 °C
